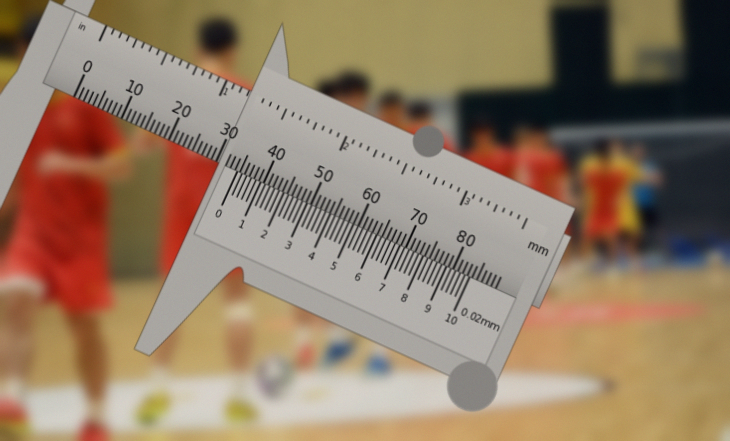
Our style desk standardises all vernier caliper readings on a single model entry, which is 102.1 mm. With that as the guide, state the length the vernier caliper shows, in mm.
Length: 34.5 mm
